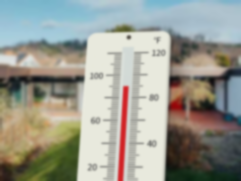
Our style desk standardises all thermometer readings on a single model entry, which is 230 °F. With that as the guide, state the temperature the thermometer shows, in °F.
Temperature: 90 °F
